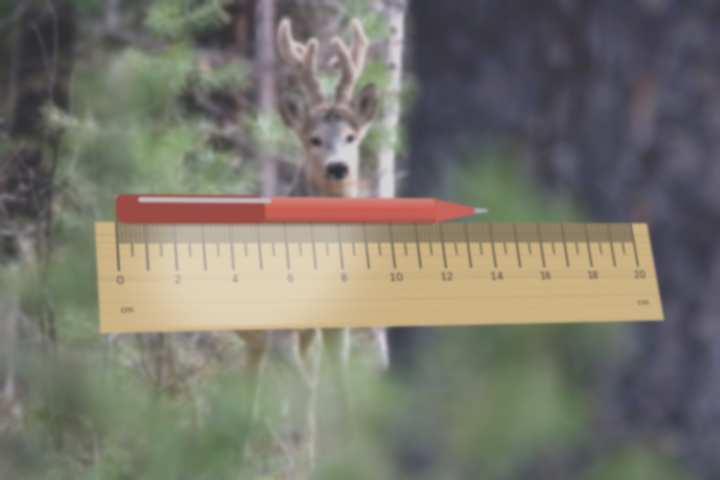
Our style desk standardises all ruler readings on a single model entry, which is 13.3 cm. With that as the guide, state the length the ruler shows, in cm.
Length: 14 cm
